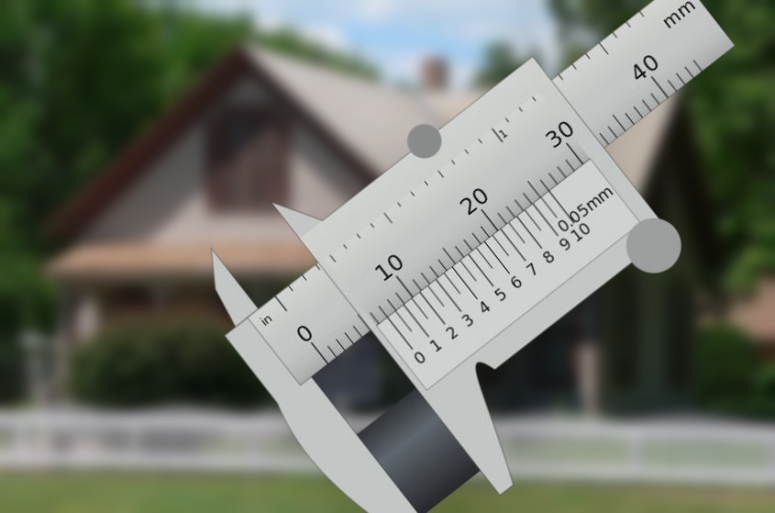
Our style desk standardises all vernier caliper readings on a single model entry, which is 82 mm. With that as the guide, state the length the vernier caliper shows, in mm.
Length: 7.0 mm
